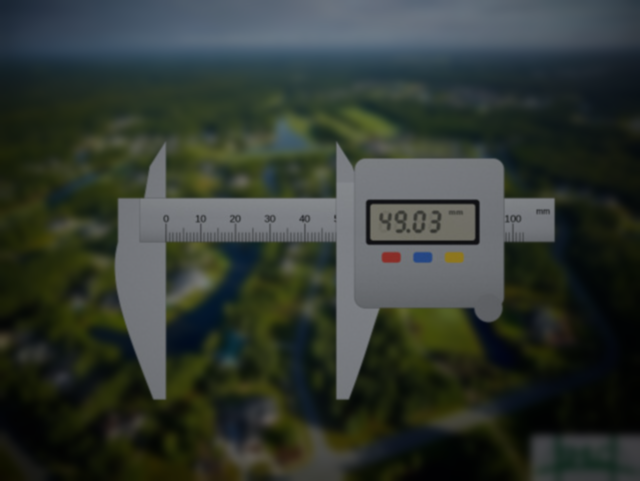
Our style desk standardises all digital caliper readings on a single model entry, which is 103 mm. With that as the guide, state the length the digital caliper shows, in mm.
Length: 49.03 mm
